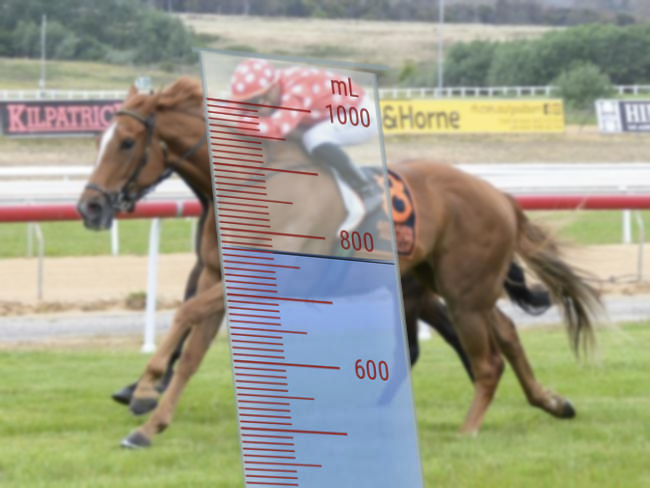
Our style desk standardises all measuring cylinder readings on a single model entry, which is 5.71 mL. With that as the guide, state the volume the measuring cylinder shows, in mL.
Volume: 770 mL
